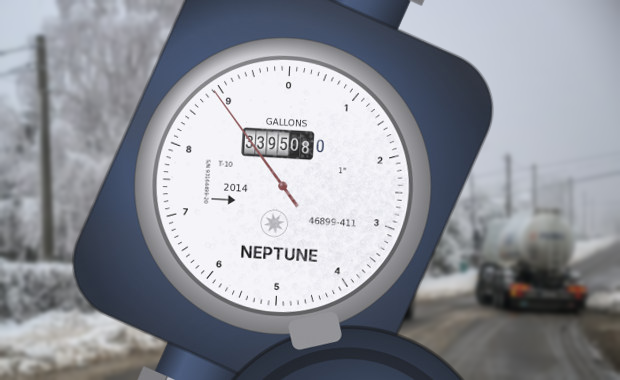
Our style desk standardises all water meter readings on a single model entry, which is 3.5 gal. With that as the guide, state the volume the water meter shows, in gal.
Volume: 3395078.9 gal
